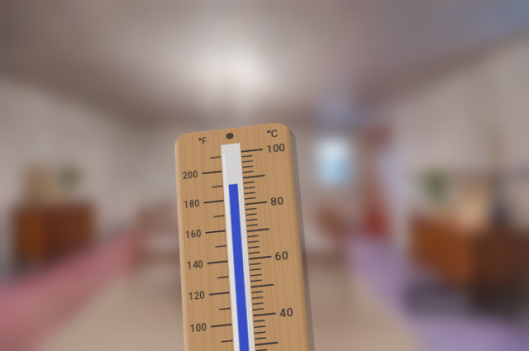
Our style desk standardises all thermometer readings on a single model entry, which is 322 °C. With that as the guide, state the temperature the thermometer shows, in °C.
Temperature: 88 °C
